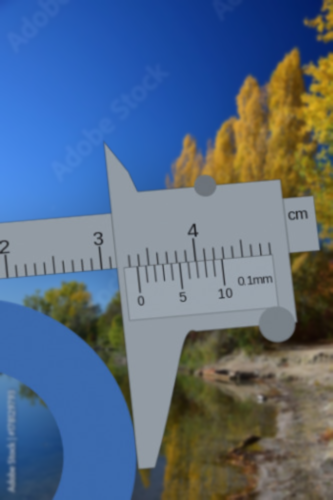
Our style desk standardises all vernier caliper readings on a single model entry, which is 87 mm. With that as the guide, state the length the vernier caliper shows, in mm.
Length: 33.8 mm
